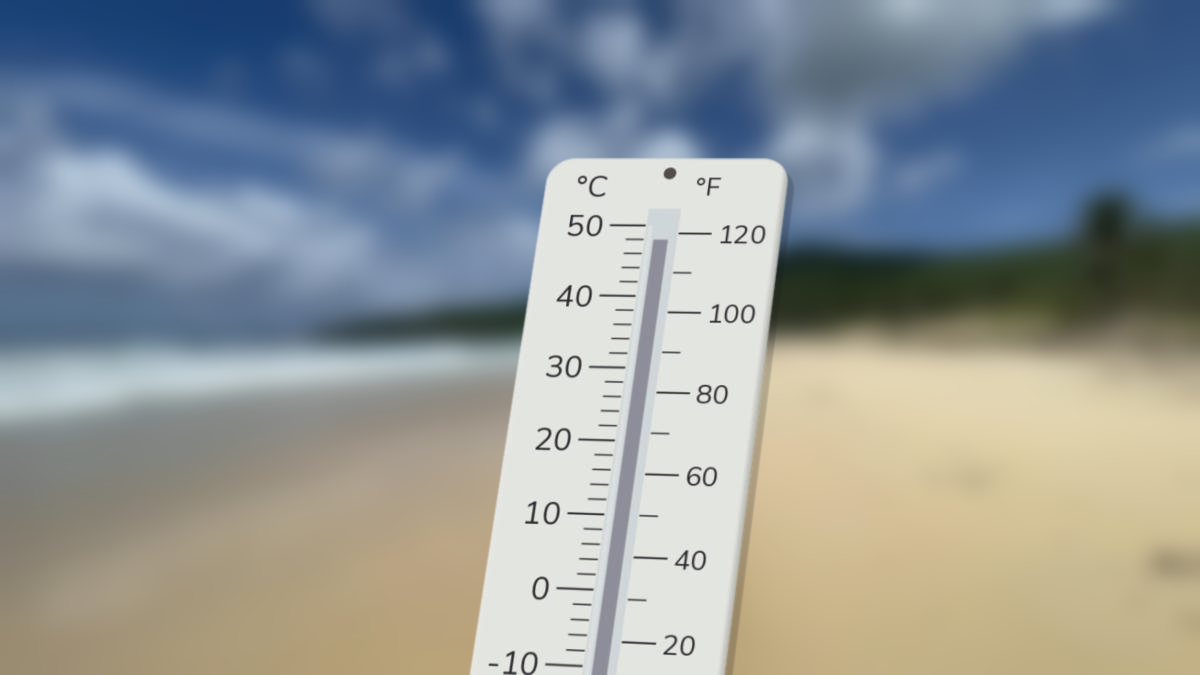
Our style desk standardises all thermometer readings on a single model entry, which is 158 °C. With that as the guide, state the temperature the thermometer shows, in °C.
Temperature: 48 °C
